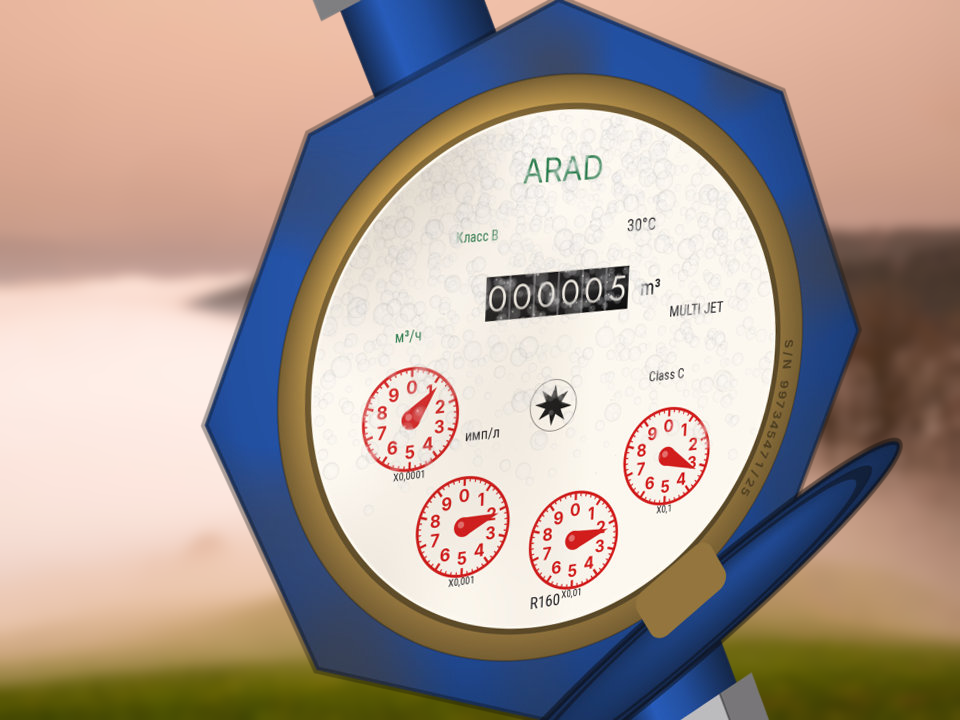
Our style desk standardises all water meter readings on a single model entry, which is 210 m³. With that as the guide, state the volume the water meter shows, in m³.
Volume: 5.3221 m³
